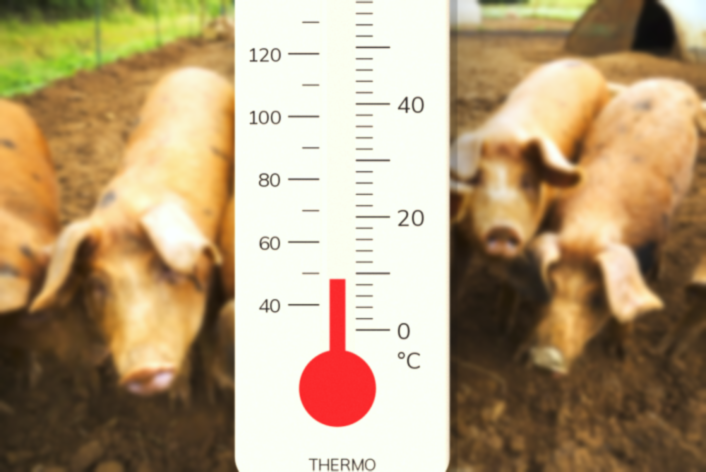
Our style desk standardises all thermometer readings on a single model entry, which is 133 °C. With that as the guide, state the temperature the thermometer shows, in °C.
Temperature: 9 °C
